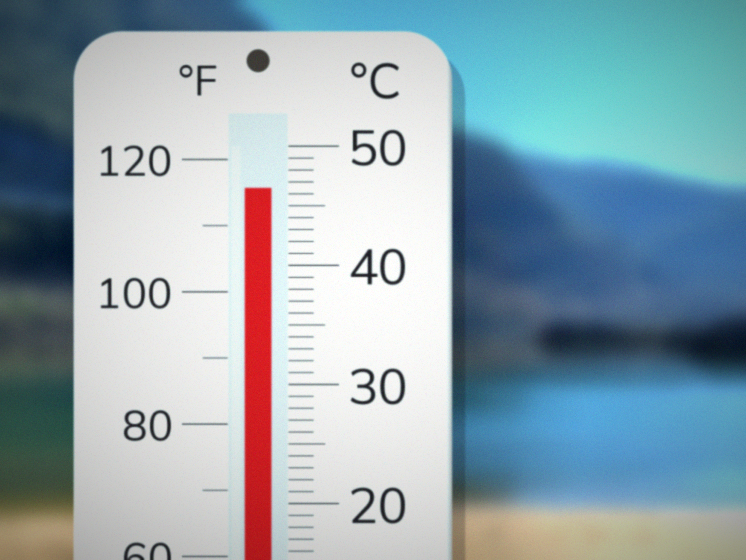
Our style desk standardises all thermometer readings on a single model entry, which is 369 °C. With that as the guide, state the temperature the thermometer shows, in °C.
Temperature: 46.5 °C
